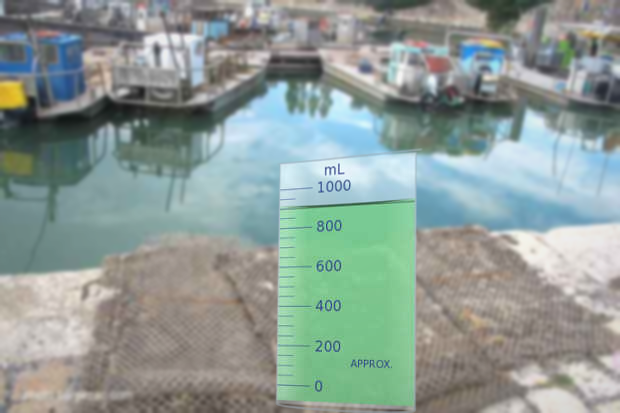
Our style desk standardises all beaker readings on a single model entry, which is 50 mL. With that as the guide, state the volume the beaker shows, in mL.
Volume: 900 mL
